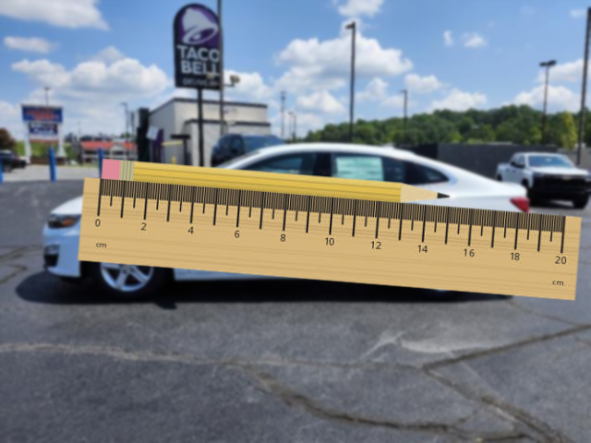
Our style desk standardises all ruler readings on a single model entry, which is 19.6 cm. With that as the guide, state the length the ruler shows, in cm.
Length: 15 cm
